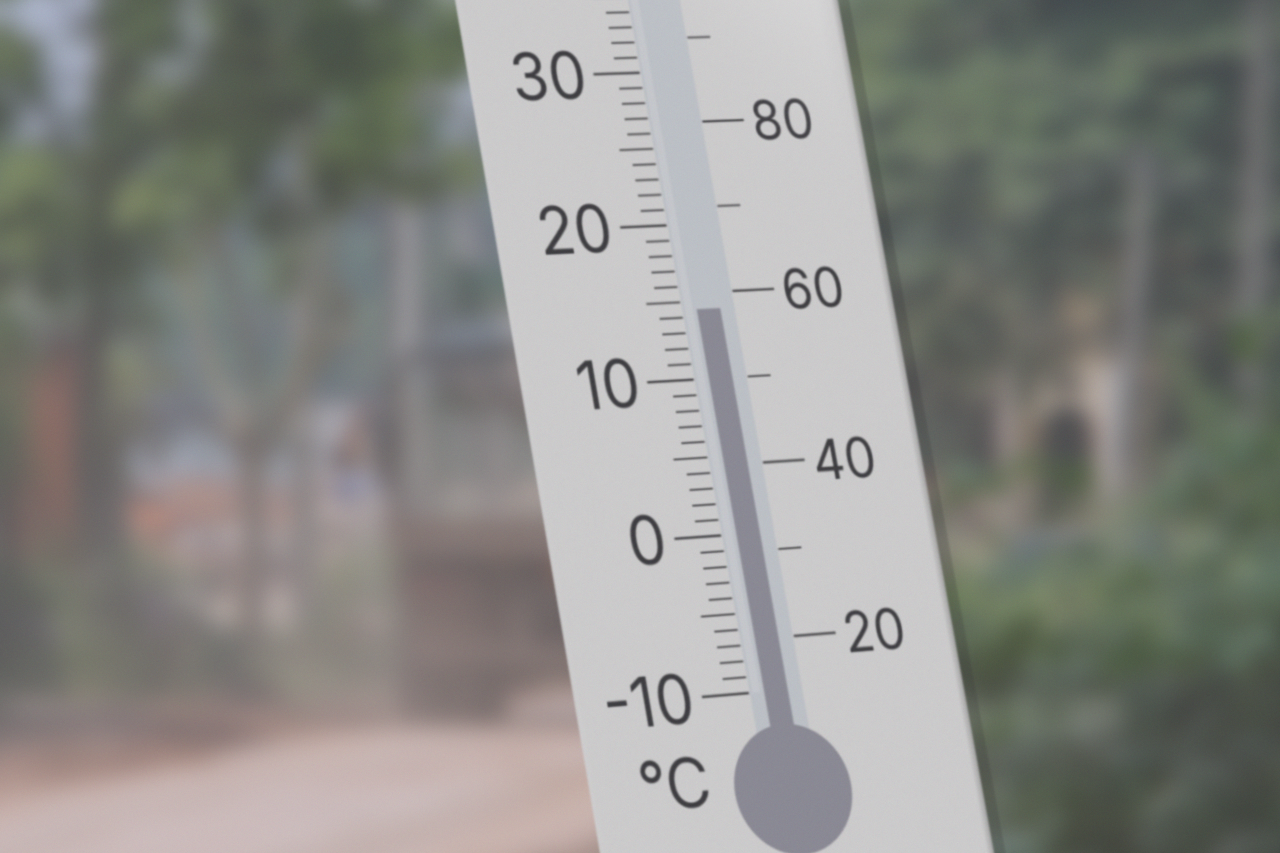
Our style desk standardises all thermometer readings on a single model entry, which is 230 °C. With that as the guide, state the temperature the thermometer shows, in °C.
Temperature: 14.5 °C
